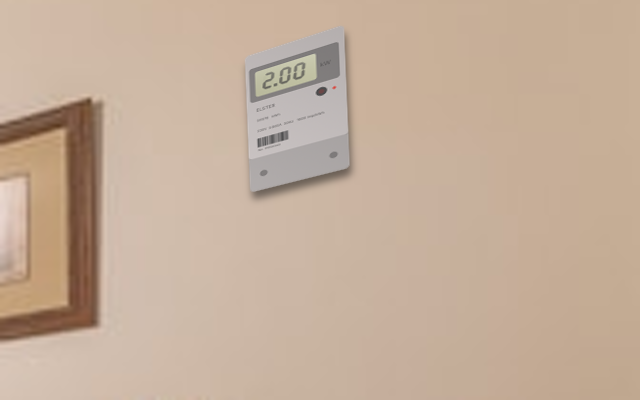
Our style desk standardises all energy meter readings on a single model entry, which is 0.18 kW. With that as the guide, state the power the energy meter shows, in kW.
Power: 2.00 kW
